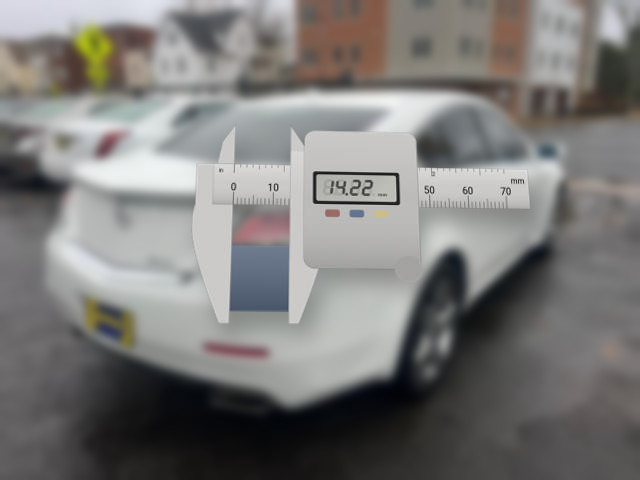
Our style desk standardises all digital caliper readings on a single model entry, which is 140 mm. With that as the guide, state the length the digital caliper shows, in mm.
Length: 14.22 mm
